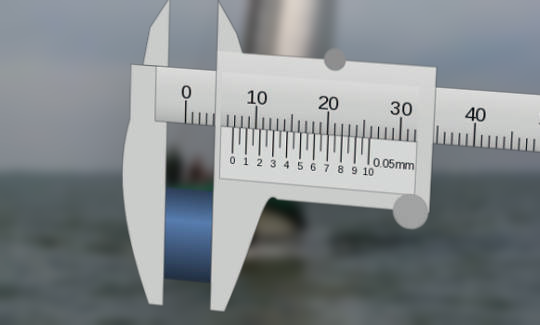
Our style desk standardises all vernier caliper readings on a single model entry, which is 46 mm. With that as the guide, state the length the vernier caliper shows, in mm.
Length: 6.8 mm
